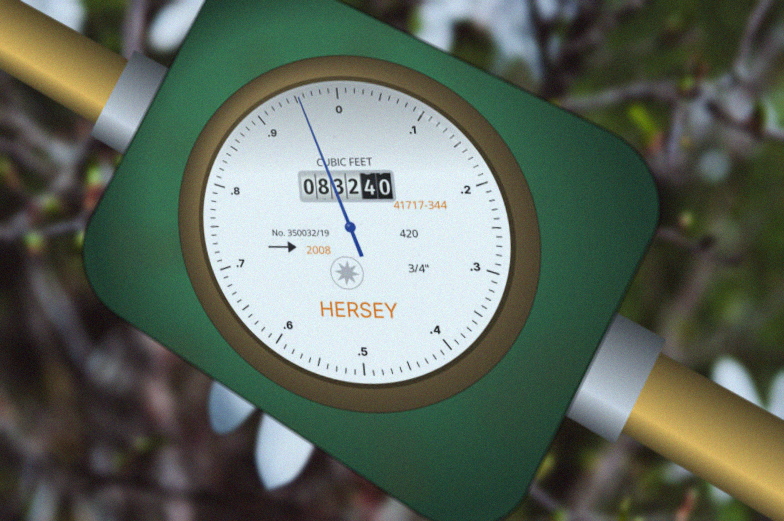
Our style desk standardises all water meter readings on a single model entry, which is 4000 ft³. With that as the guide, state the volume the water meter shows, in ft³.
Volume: 83239.95 ft³
